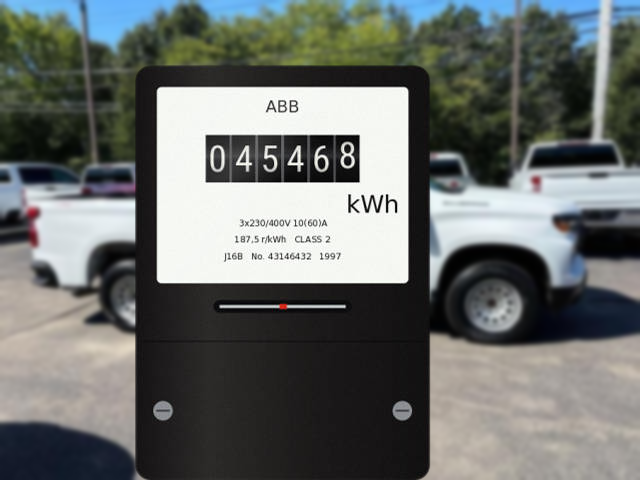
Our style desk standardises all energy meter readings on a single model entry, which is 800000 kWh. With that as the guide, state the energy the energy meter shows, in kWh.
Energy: 45468 kWh
